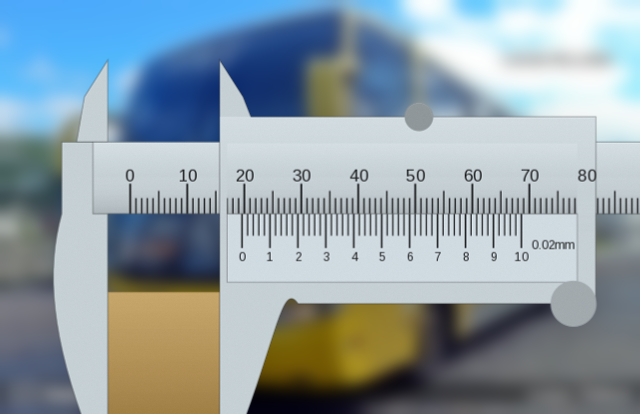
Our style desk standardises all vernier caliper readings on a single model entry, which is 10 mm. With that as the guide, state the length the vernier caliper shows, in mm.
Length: 19.6 mm
